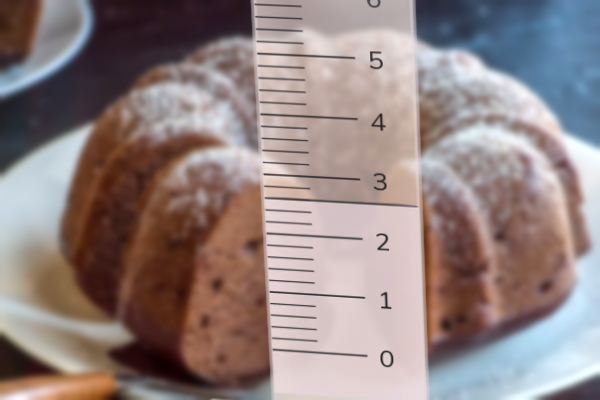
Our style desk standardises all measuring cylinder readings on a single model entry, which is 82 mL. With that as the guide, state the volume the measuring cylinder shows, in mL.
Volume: 2.6 mL
